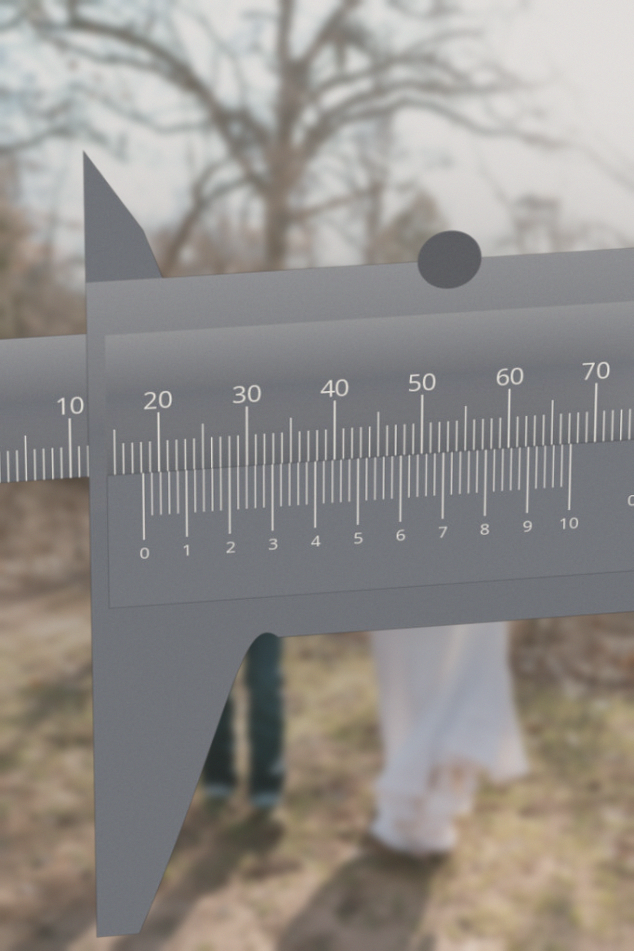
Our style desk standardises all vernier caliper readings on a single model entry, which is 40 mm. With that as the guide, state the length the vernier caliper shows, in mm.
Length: 18.2 mm
